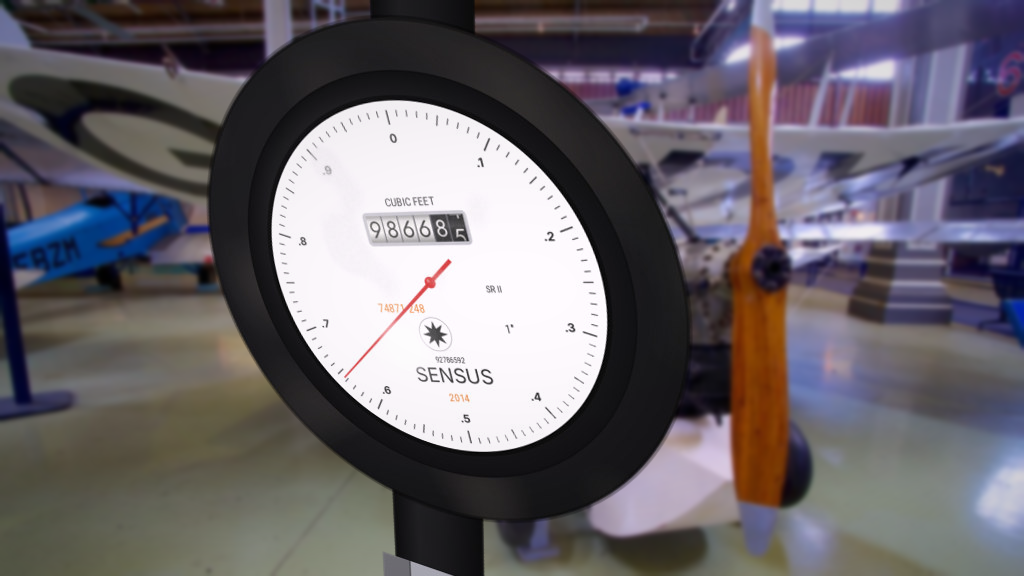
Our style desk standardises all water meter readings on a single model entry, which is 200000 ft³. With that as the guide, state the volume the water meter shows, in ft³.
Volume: 986684.64 ft³
